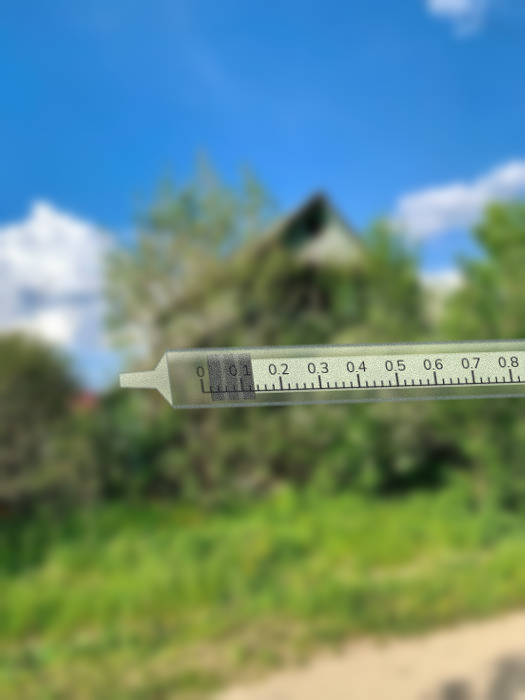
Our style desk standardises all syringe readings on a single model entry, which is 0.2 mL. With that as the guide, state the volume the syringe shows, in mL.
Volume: 0.02 mL
